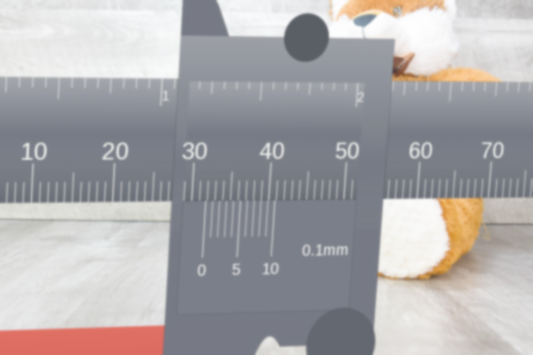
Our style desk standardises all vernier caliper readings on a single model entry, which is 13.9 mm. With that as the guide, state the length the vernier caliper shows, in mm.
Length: 31.8 mm
